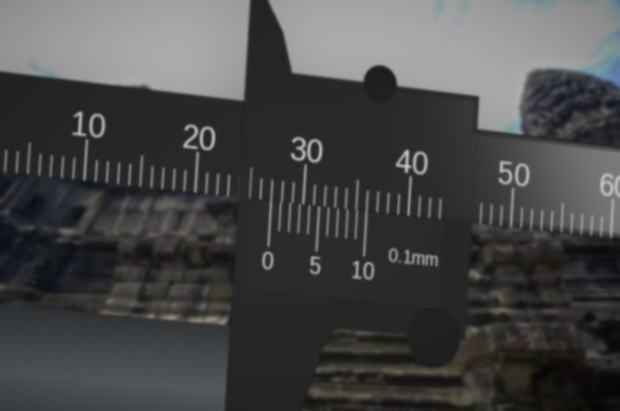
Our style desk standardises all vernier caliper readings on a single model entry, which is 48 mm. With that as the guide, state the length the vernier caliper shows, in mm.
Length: 27.0 mm
